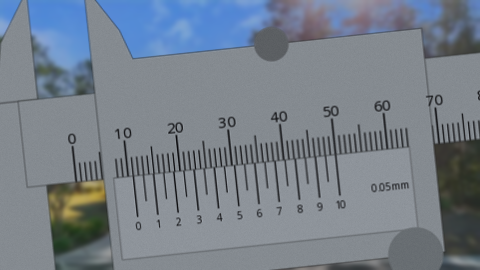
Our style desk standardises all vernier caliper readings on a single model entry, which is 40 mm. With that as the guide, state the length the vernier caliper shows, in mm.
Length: 11.0 mm
